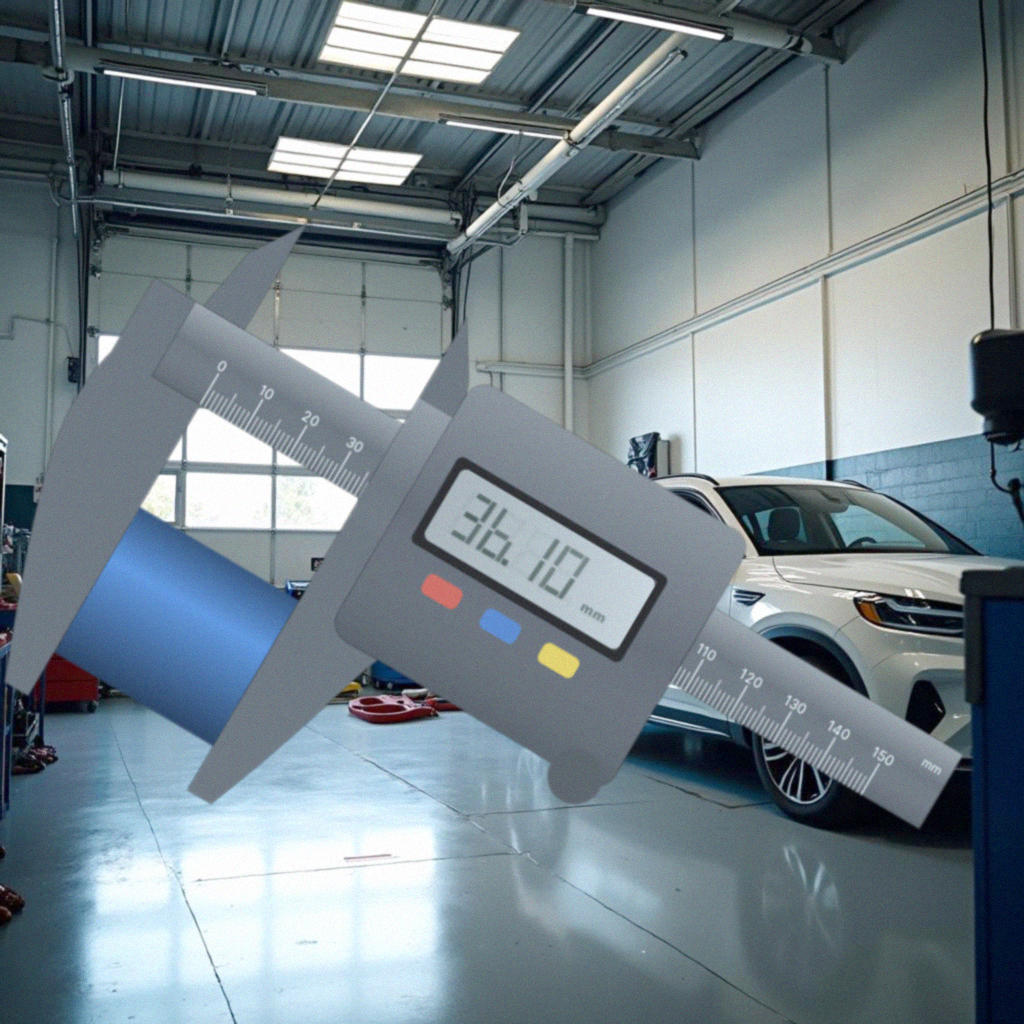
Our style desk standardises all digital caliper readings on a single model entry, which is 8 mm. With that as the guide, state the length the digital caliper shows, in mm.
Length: 36.10 mm
